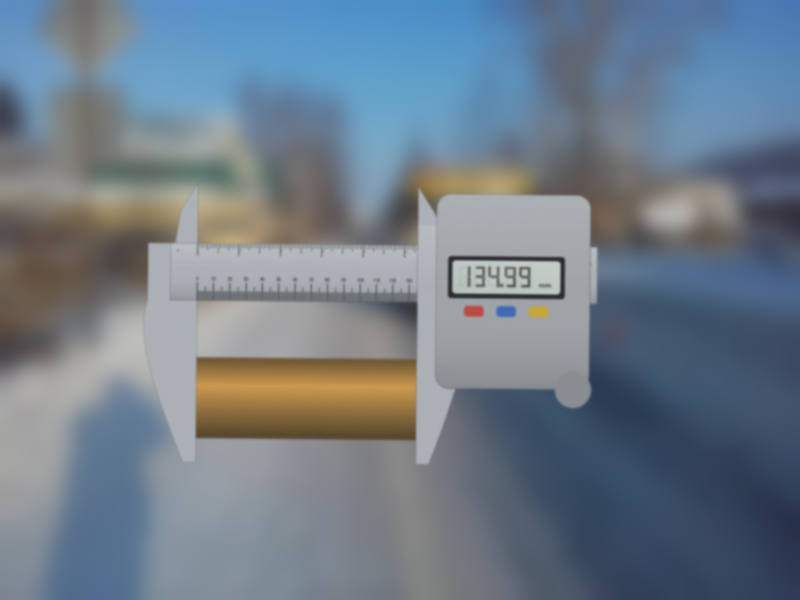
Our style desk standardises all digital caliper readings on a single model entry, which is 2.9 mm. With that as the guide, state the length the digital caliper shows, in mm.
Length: 134.99 mm
